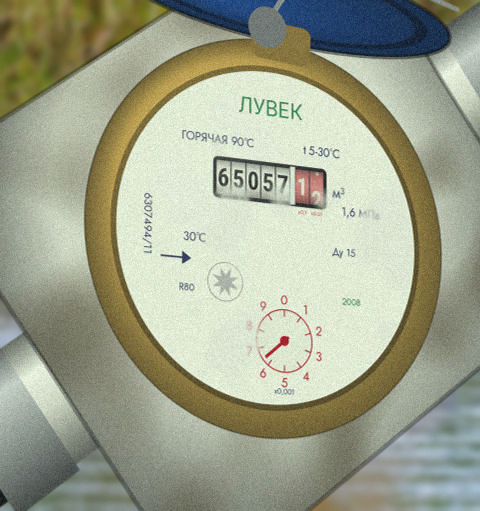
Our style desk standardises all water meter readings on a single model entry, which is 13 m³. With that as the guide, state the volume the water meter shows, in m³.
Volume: 65057.116 m³
